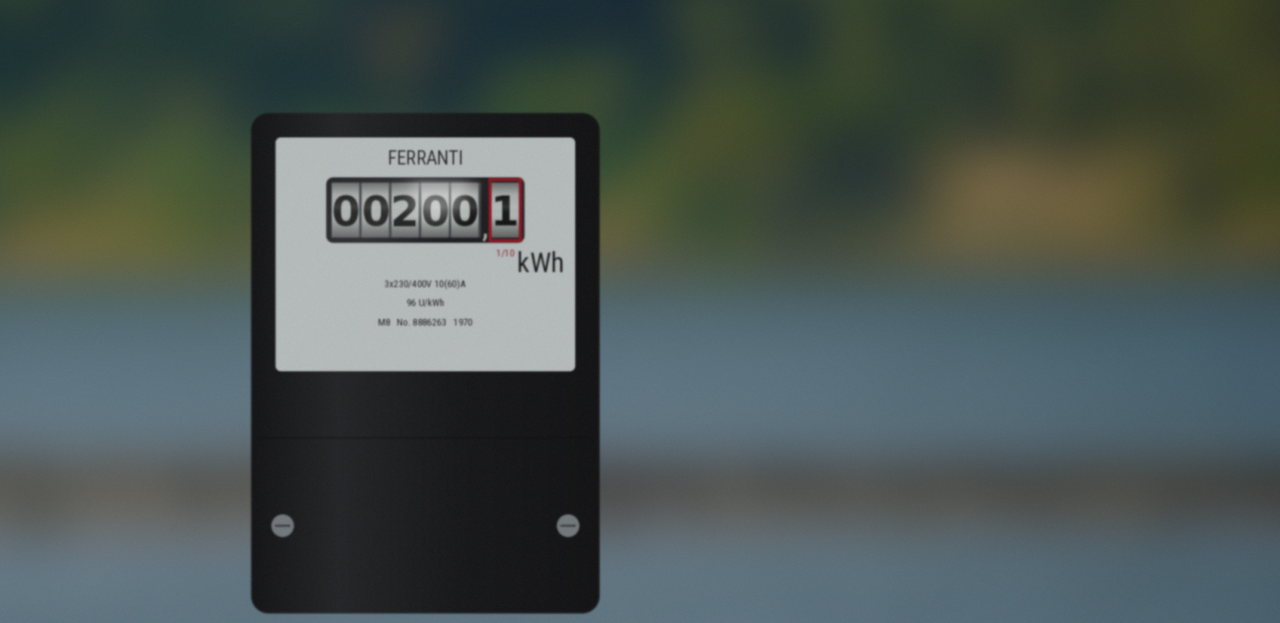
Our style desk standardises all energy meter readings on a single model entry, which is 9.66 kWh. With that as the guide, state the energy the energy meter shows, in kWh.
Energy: 200.1 kWh
